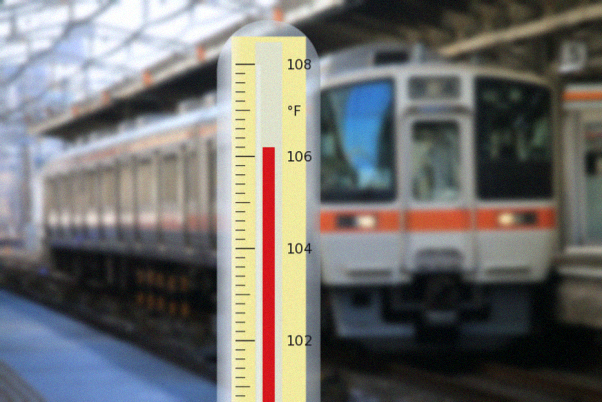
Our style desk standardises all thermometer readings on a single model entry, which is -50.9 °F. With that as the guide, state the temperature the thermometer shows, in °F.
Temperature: 106.2 °F
